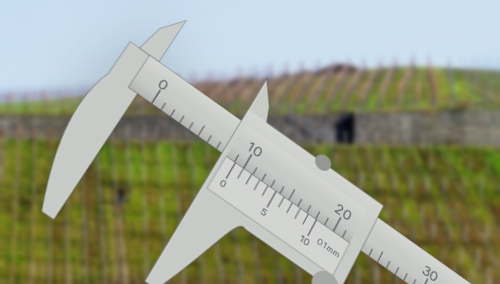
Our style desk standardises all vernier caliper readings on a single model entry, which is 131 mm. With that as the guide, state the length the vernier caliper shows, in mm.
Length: 9.1 mm
